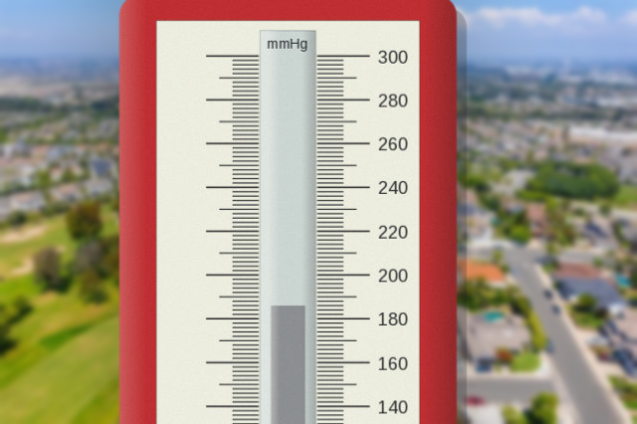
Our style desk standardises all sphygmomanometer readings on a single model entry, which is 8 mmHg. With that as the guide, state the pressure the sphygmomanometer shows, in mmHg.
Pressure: 186 mmHg
